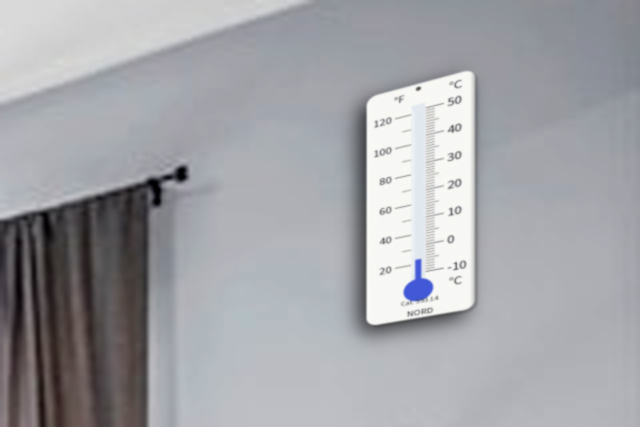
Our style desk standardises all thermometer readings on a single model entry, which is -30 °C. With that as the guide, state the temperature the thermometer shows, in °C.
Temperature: -5 °C
